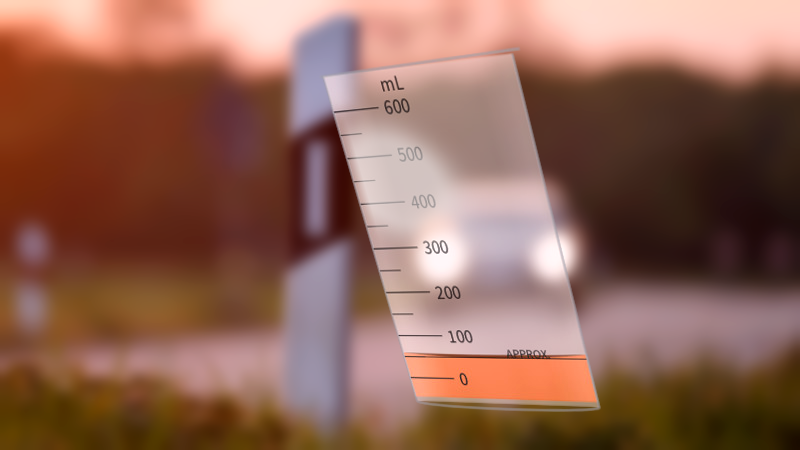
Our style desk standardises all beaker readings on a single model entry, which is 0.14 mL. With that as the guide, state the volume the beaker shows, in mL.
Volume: 50 mL
